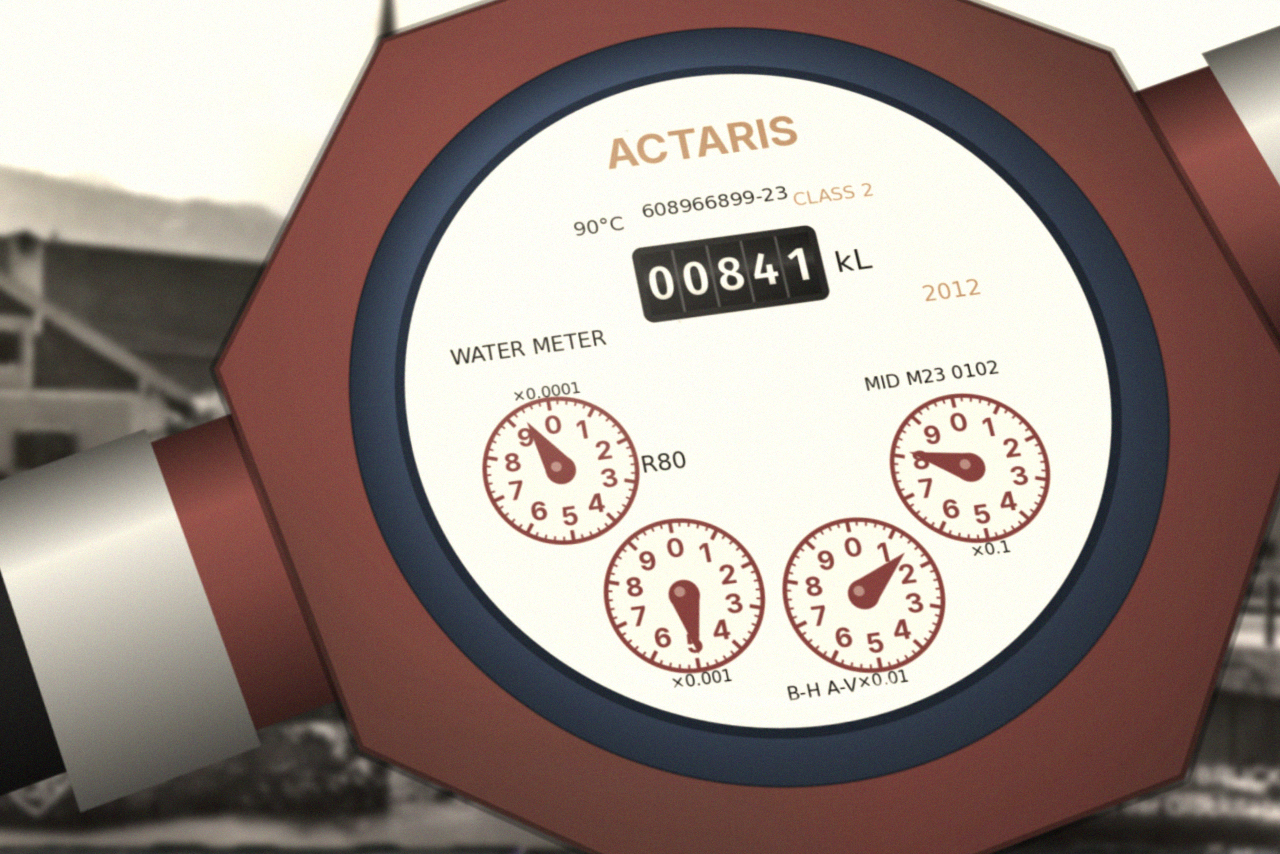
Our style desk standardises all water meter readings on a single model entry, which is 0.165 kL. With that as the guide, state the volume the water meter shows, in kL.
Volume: 841.8149 kL
